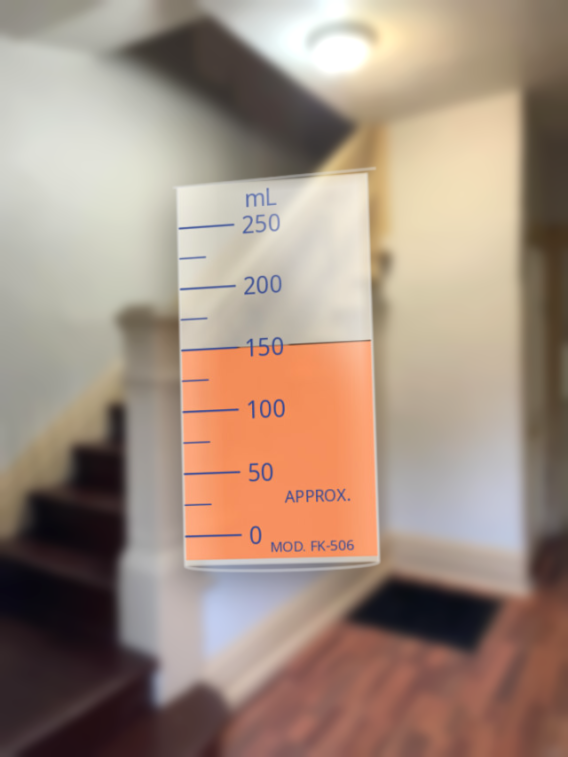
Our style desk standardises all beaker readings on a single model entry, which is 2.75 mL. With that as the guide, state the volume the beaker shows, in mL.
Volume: 150 mL
